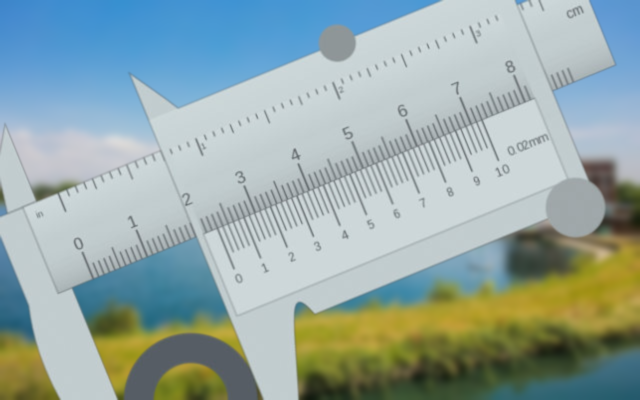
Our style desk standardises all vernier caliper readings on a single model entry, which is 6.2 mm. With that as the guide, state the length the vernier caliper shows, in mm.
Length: 23.0 mm
